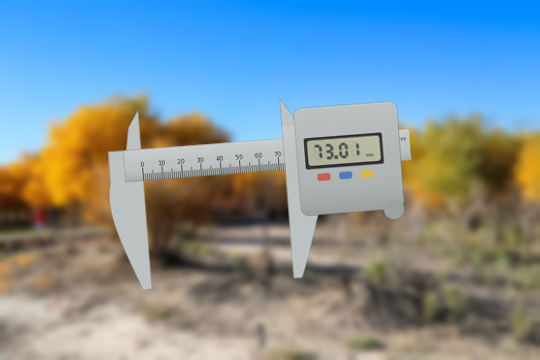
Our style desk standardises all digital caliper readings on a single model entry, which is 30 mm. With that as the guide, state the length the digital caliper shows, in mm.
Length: 73.01 mm
